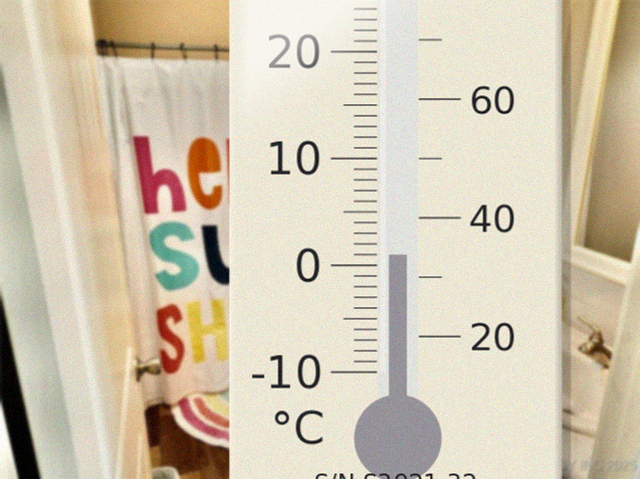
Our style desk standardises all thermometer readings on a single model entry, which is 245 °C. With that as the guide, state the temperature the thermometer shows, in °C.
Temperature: 1 °C
